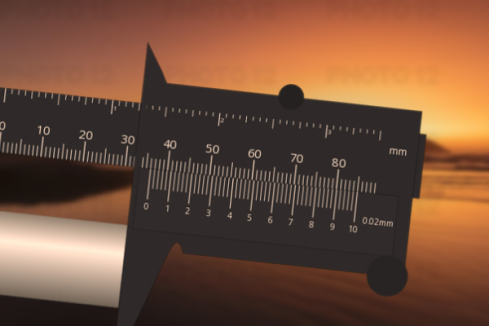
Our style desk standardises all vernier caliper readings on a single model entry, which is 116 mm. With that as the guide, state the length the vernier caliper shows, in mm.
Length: 36.0 mm
